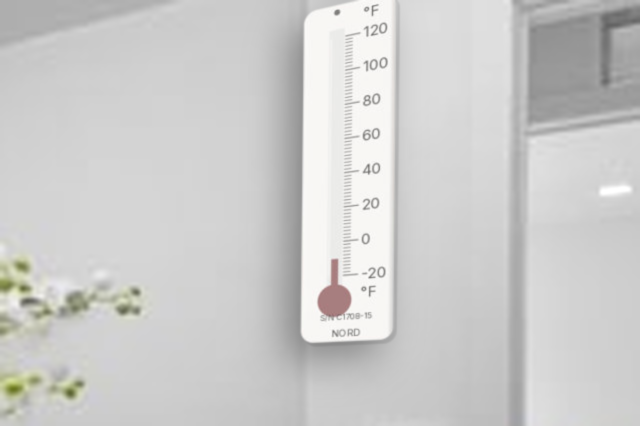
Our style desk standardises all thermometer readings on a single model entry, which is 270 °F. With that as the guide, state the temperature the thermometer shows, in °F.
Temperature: -10 °F
